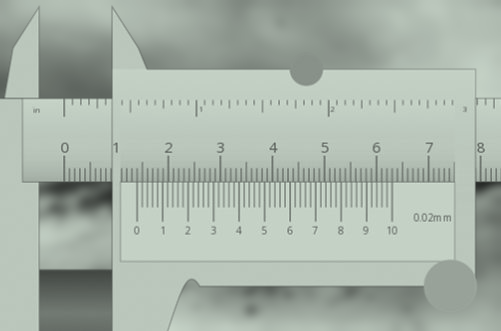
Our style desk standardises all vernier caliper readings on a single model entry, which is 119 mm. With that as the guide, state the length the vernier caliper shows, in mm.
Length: 14.0 mm
